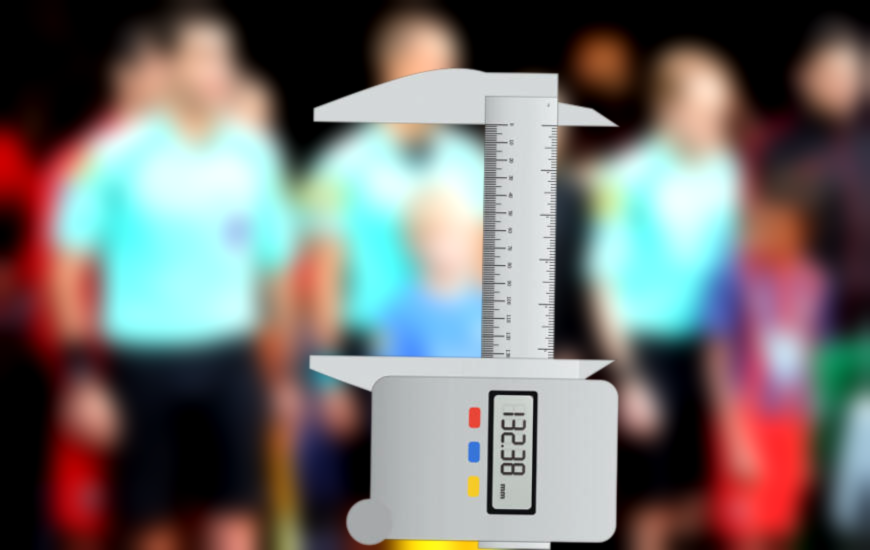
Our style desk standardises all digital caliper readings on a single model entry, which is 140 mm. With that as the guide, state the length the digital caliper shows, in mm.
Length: 132.38 mm
